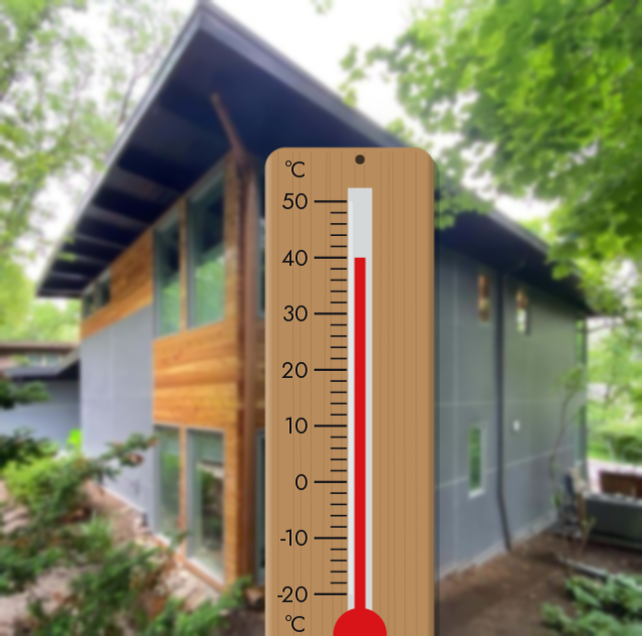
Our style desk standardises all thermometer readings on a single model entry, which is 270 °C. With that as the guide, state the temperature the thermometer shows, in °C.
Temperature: 40 °C
